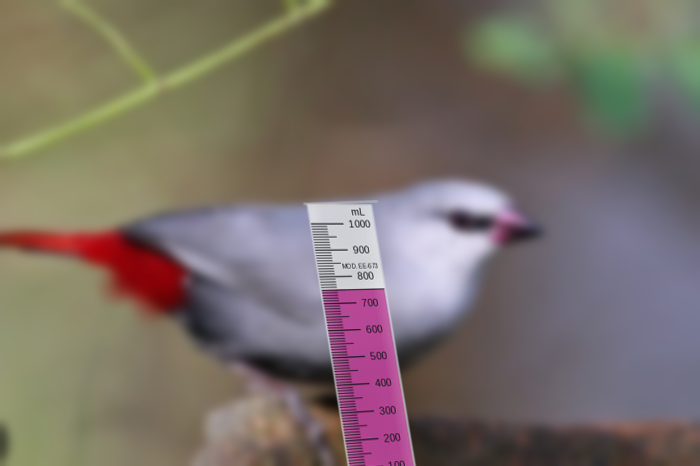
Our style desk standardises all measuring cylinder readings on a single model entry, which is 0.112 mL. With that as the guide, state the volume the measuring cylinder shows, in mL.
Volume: 750 mL
